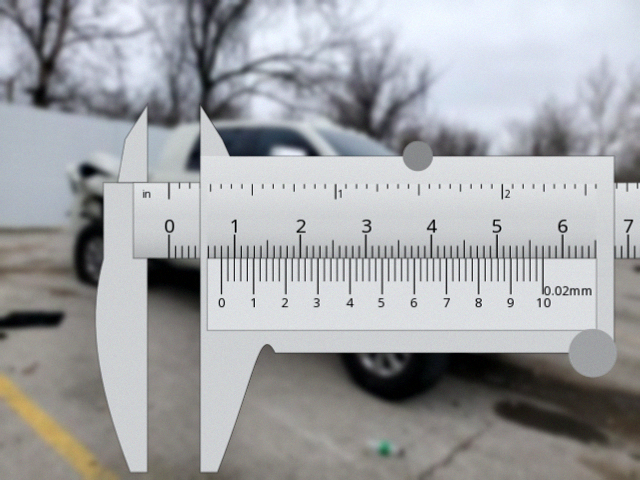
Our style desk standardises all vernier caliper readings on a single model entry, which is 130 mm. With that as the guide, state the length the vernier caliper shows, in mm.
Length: 8.0 mm
